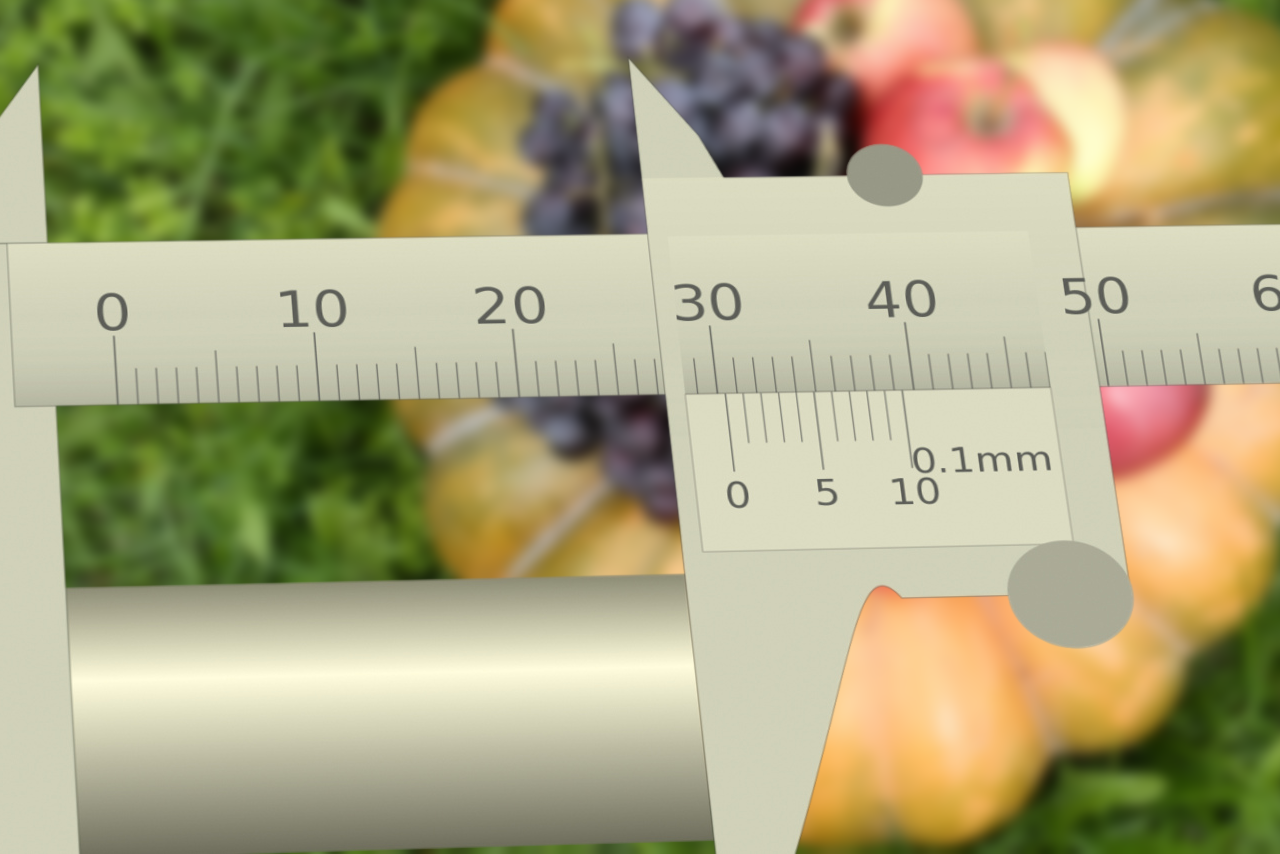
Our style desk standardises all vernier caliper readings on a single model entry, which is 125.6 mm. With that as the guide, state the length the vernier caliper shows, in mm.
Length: 30.4 mm
